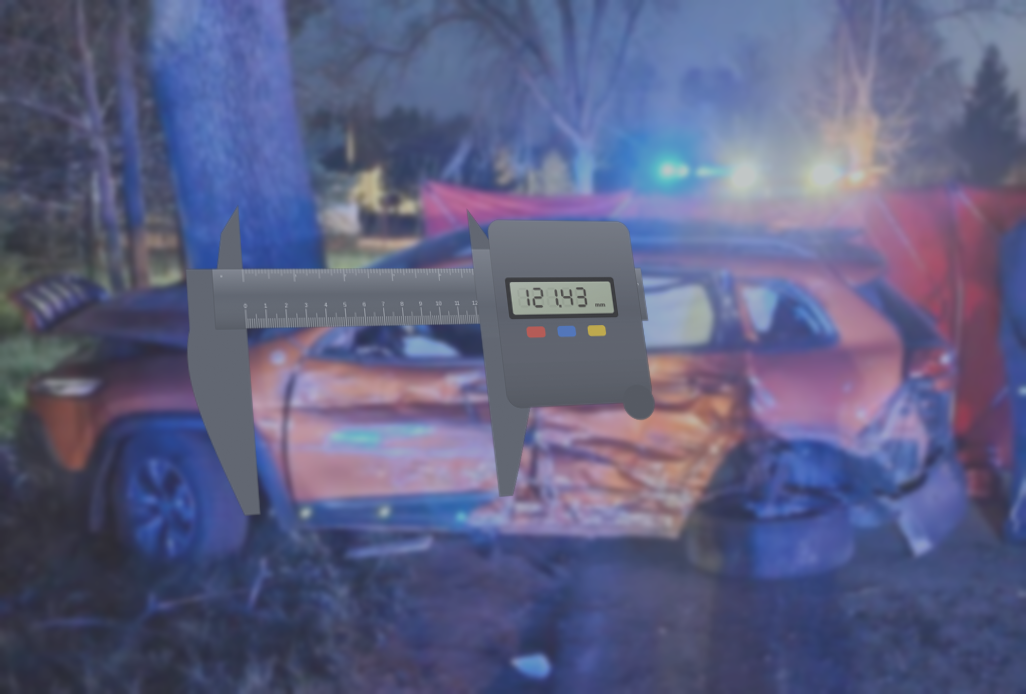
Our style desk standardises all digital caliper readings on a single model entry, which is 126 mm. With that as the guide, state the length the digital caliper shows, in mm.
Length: 121.43 mm
